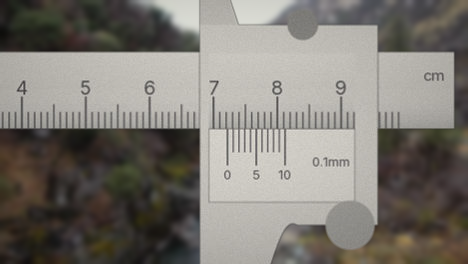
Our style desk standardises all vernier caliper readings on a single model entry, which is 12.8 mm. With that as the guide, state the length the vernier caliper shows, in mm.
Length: 72.2 mm
